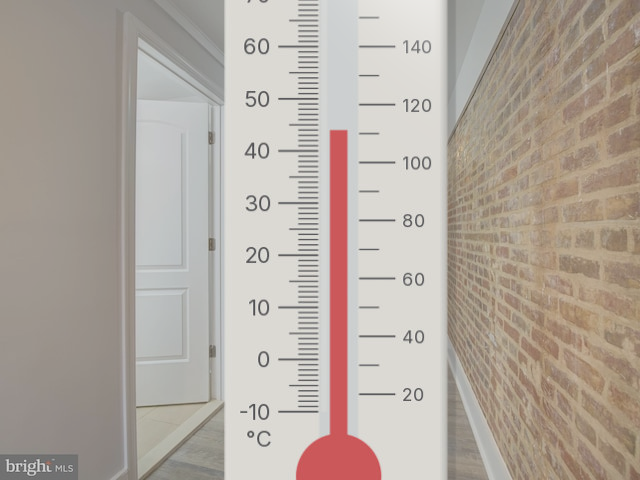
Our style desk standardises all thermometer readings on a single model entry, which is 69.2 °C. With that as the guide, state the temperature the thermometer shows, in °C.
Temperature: 44 °C
